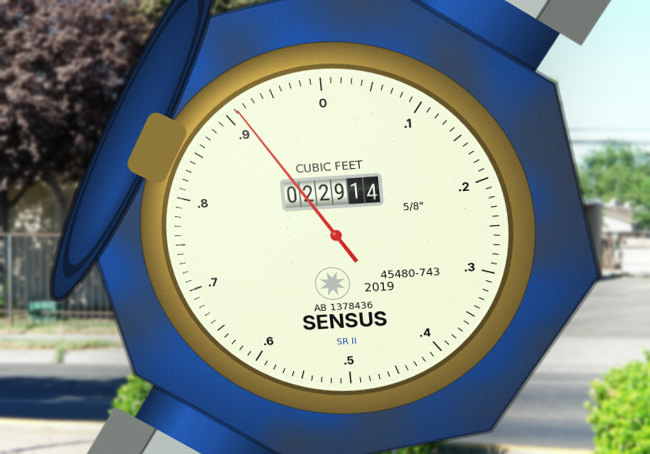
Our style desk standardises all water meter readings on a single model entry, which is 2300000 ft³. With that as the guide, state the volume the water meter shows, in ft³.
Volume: 22913.91 ft³
